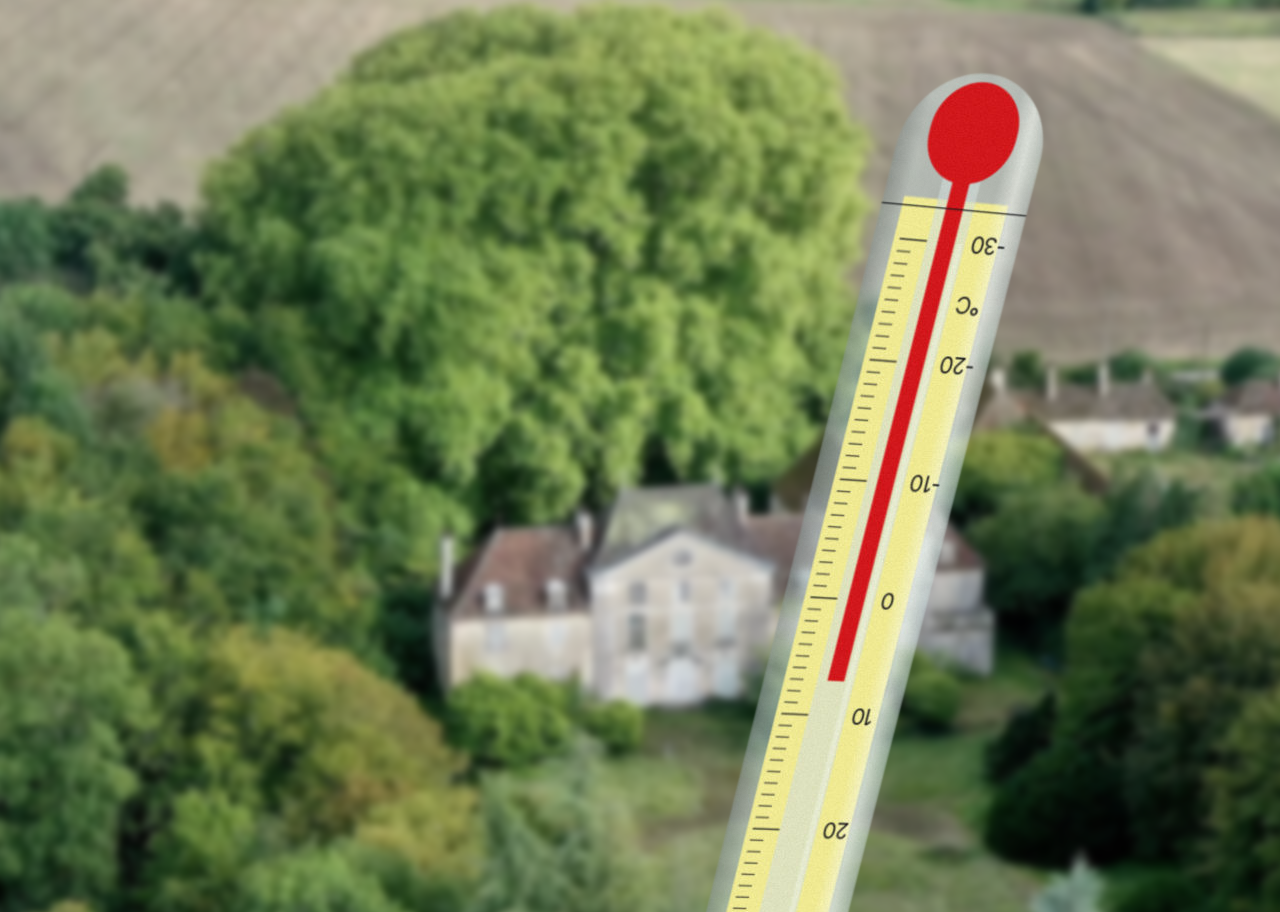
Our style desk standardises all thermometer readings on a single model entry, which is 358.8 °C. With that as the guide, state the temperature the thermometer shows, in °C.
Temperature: 7 °C
